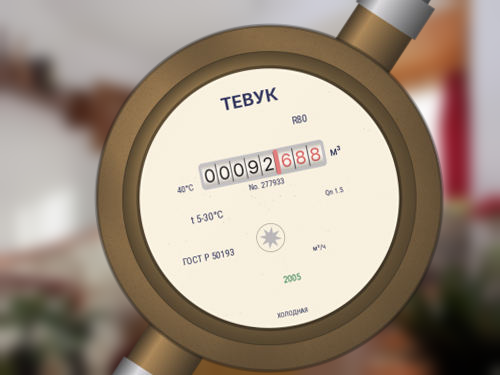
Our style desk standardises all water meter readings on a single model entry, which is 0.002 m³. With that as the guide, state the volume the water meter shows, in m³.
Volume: 92.688 m³
